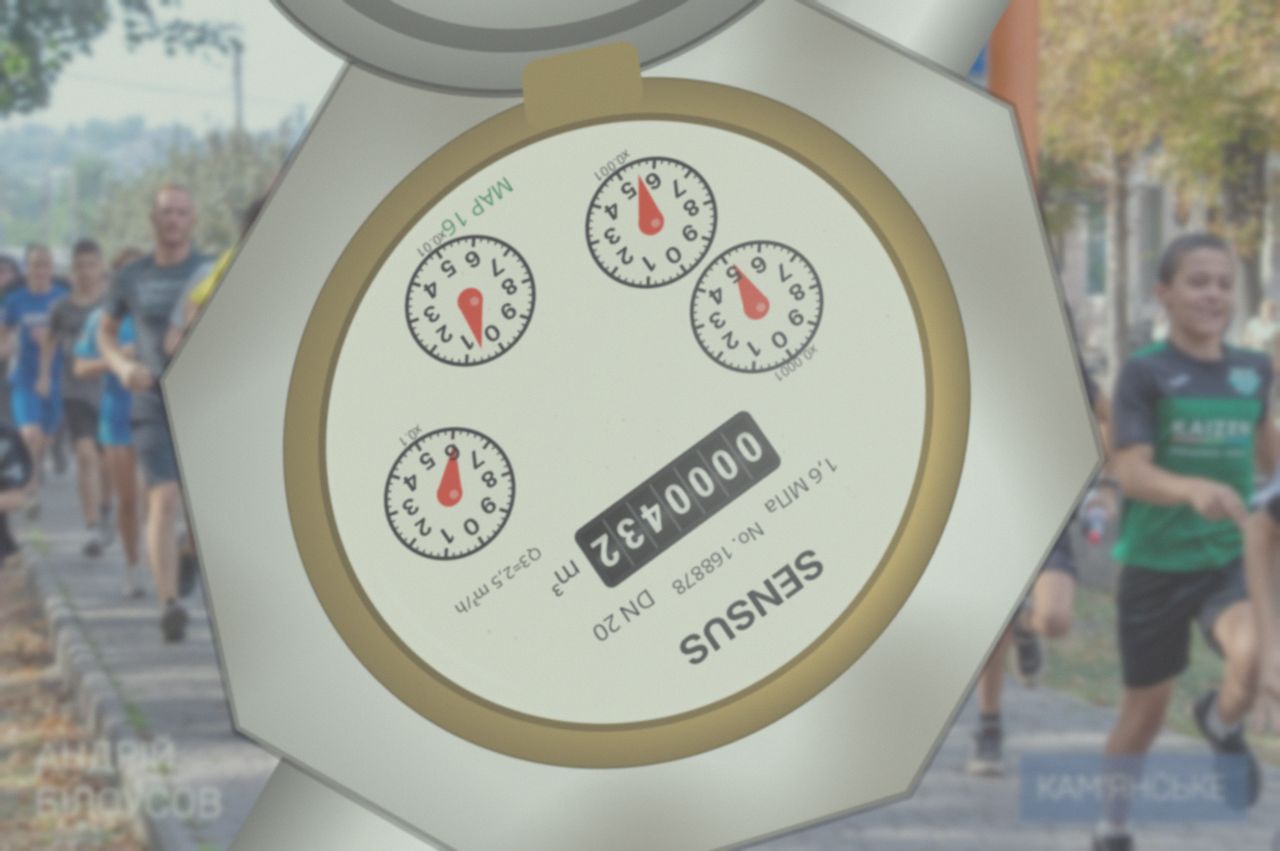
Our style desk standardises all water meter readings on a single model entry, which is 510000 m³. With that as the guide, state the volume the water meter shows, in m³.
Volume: 432.6055 m³
